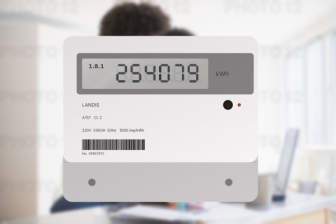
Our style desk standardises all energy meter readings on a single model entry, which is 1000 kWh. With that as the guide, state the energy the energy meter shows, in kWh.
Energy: 254079 kWh
